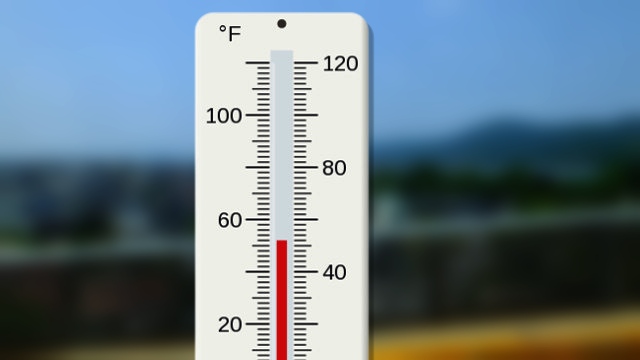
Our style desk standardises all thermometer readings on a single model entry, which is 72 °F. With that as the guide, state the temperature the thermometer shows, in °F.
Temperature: 52 °F
